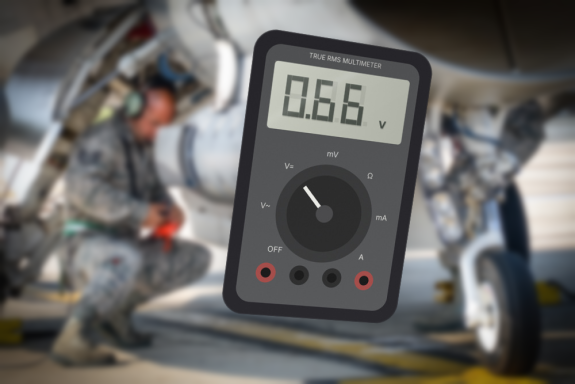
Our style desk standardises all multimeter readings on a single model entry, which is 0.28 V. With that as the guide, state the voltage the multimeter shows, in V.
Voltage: 0.66 V
